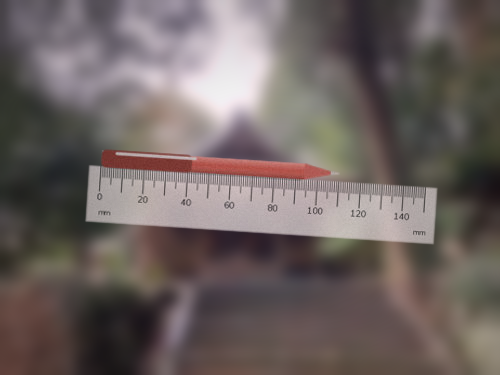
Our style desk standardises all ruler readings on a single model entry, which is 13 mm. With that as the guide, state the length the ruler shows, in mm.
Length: 110 mm
